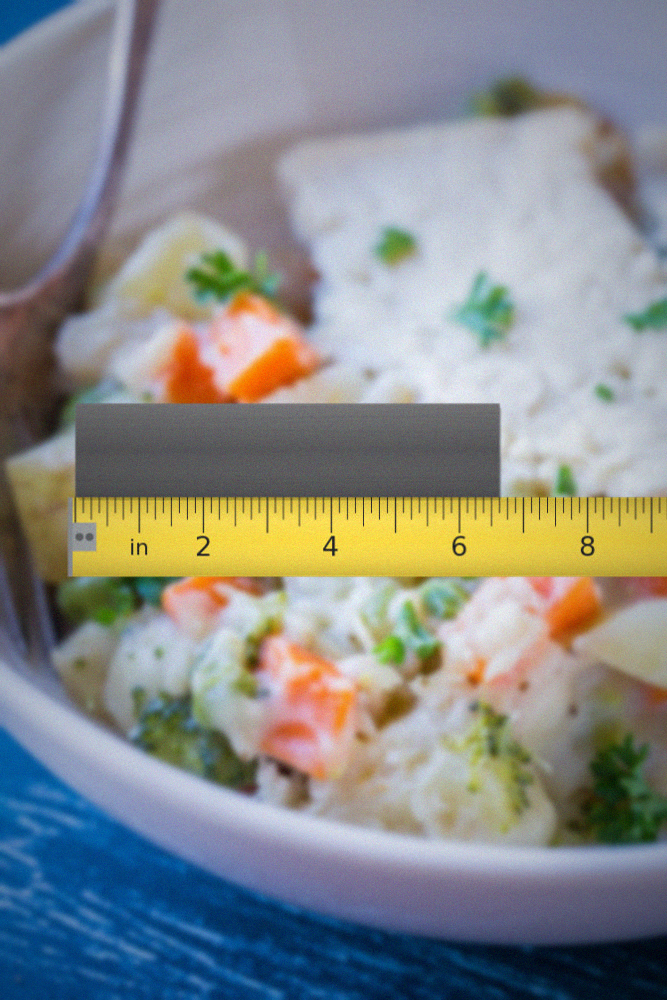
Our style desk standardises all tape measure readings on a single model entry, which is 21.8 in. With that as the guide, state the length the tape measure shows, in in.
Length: 6.625 in
